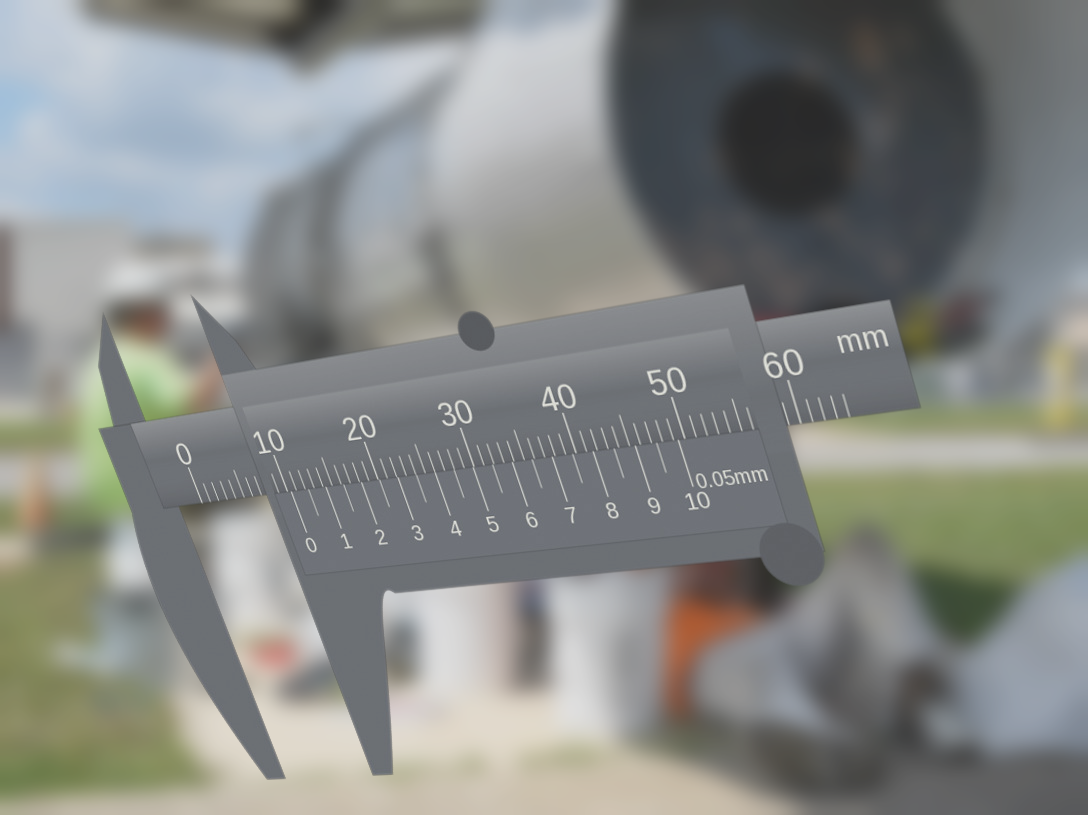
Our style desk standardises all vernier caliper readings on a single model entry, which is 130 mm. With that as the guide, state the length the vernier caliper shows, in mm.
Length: 10.4 mm
